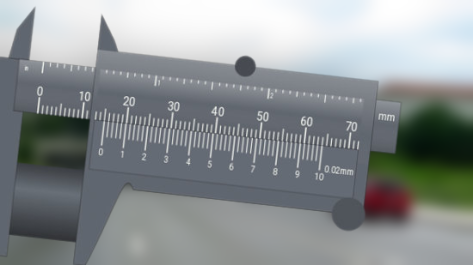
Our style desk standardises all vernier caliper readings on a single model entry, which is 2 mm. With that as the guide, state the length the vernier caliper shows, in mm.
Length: 15.0 mm
